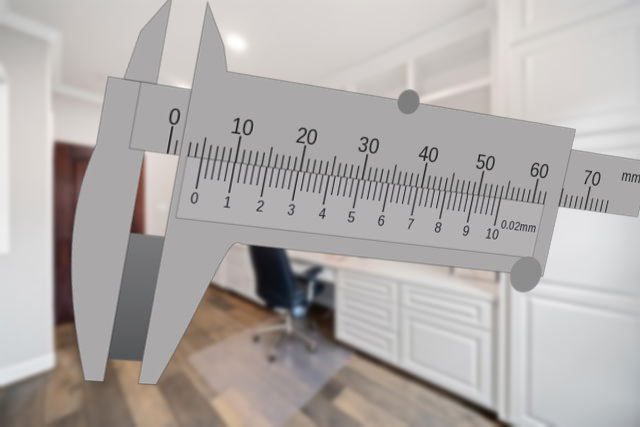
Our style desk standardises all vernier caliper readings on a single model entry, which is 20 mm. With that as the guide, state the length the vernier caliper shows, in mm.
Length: 5.0 mm
